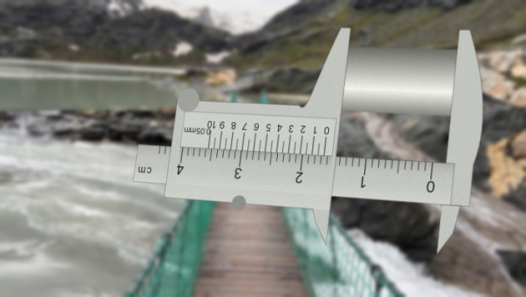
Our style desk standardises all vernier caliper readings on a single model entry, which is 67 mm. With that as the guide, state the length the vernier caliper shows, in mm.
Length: 16.6 mm
